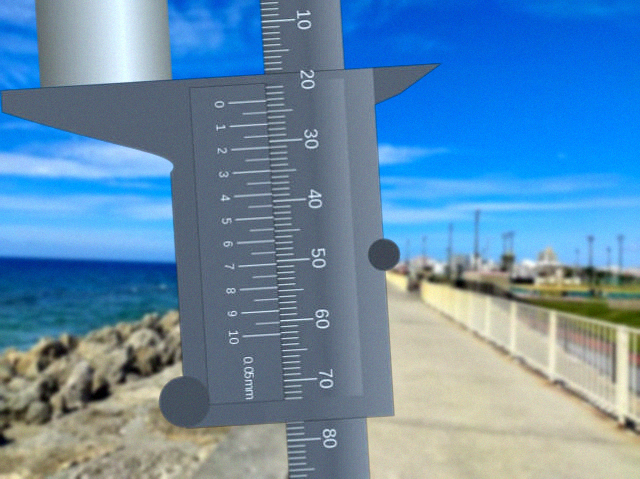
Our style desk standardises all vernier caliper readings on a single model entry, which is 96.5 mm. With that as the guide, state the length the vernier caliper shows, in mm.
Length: 23.2 mm
